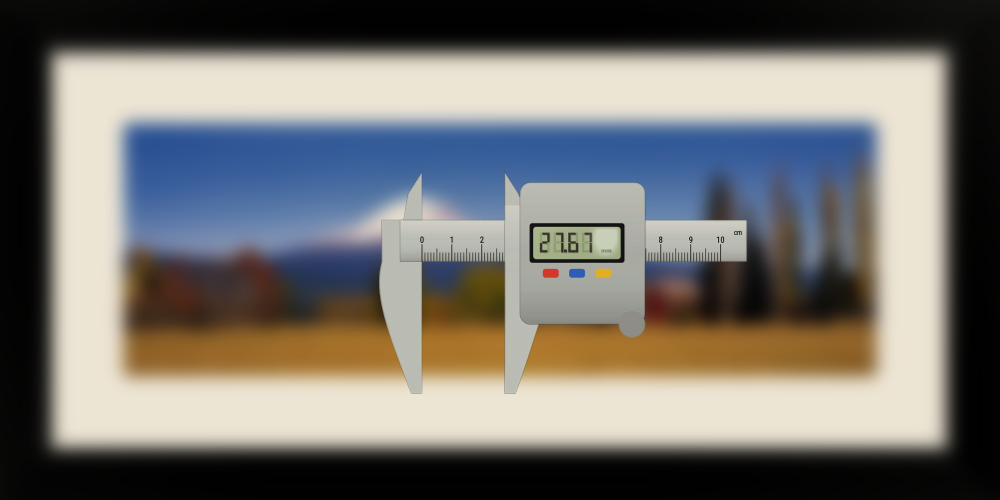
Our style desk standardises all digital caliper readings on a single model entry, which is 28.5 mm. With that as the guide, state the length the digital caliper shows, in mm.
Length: 27.67 mm
